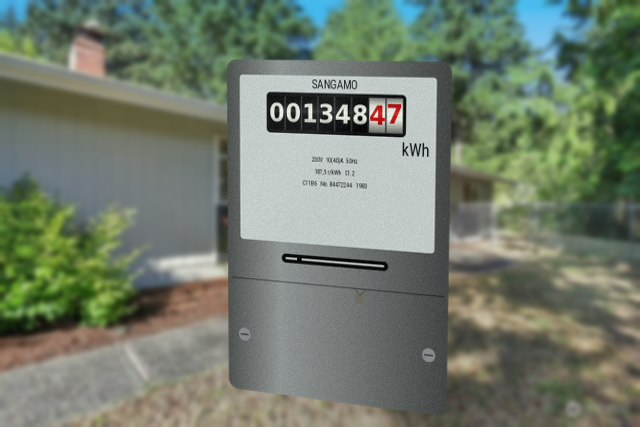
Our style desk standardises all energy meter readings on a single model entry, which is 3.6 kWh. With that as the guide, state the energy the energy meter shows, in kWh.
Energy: 1348.47 kWh
